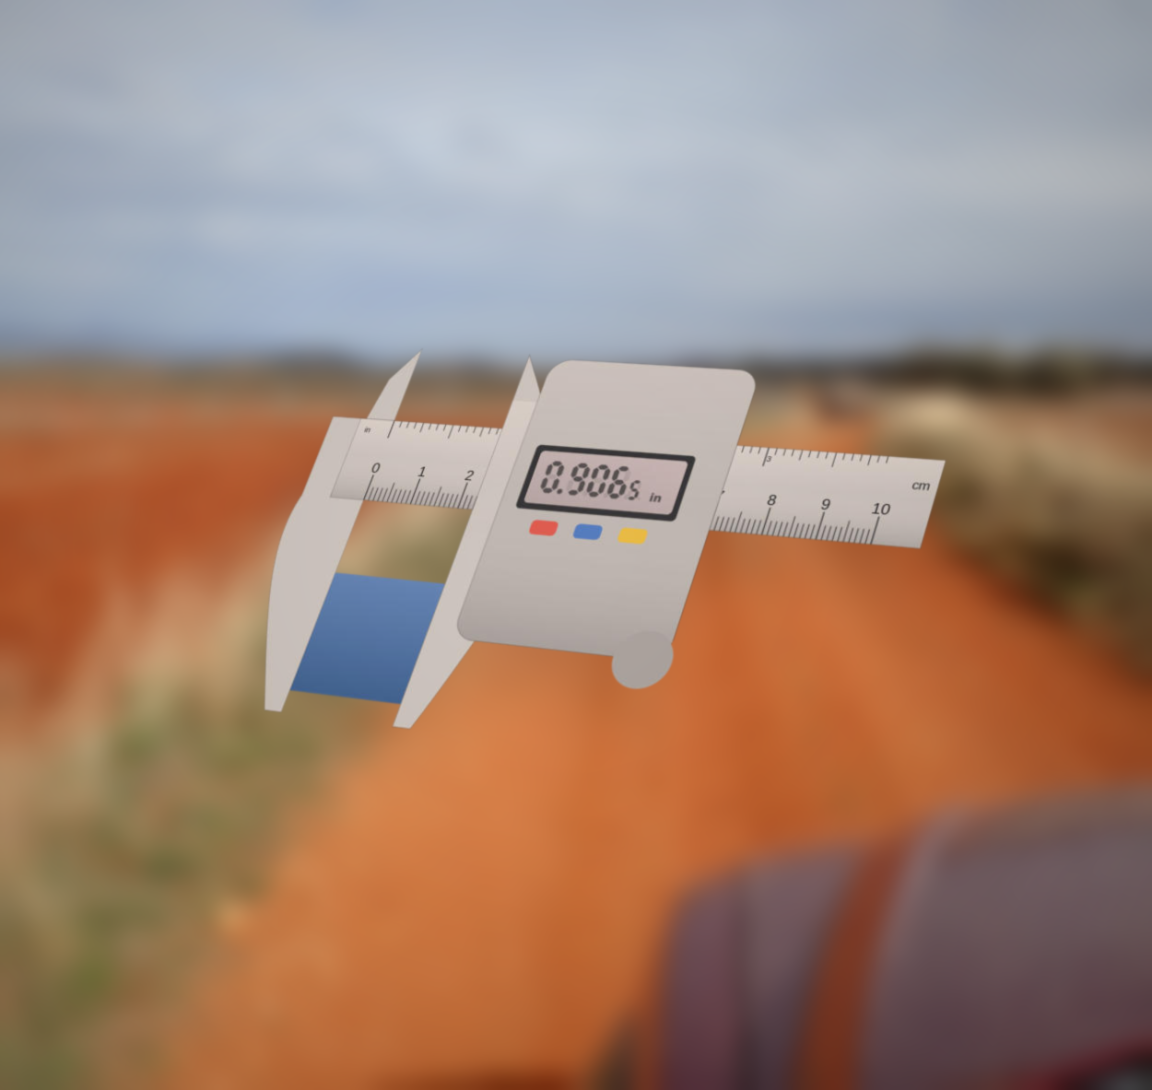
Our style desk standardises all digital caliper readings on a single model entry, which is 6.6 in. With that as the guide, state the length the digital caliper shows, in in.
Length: 0.9065 in
